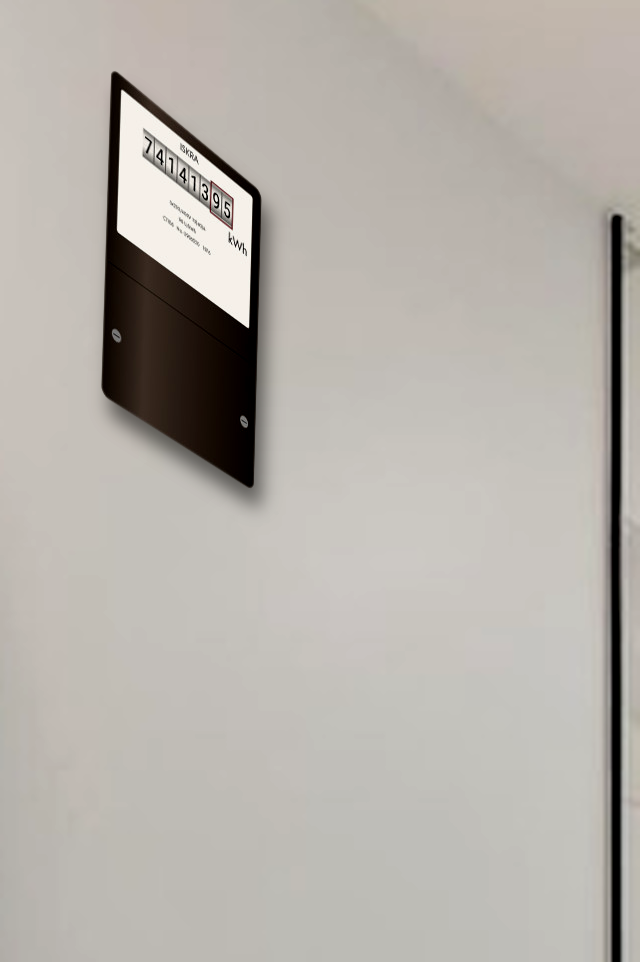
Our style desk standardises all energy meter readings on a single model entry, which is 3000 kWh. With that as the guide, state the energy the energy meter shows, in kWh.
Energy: 741413.95 kWh
